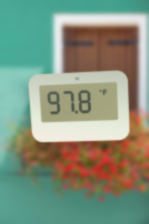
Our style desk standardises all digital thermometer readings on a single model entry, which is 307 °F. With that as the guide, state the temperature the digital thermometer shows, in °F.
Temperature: 97.8 °F
